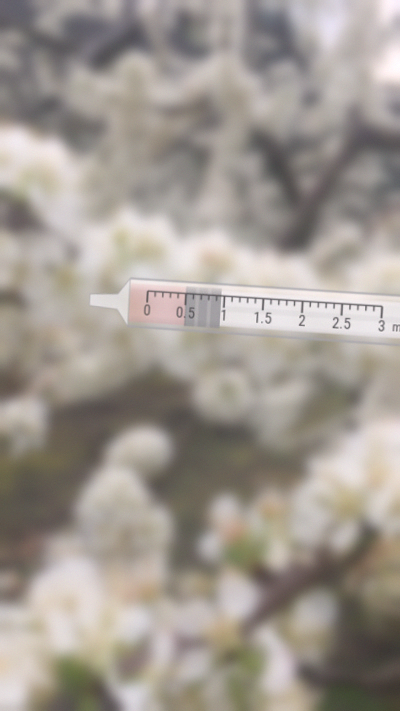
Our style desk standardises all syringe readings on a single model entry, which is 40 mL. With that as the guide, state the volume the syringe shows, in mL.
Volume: 0.5 mL
